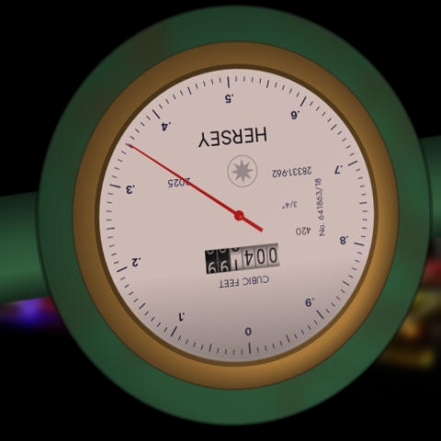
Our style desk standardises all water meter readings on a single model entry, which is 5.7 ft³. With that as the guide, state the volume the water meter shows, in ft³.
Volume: 4199.35 ft³
